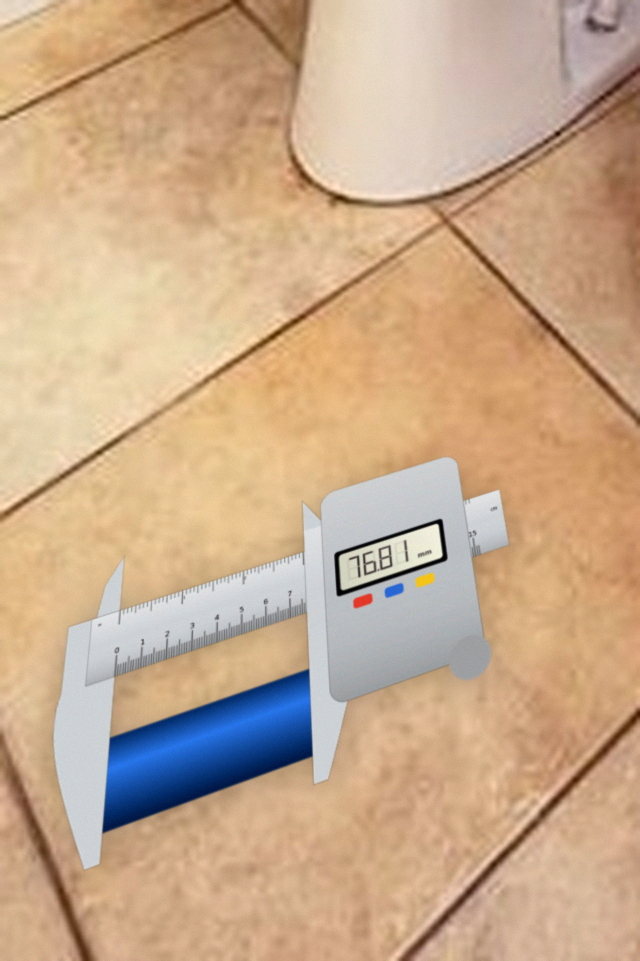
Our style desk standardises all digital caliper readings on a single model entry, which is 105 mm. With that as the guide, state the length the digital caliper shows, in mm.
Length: 76.81 mm
